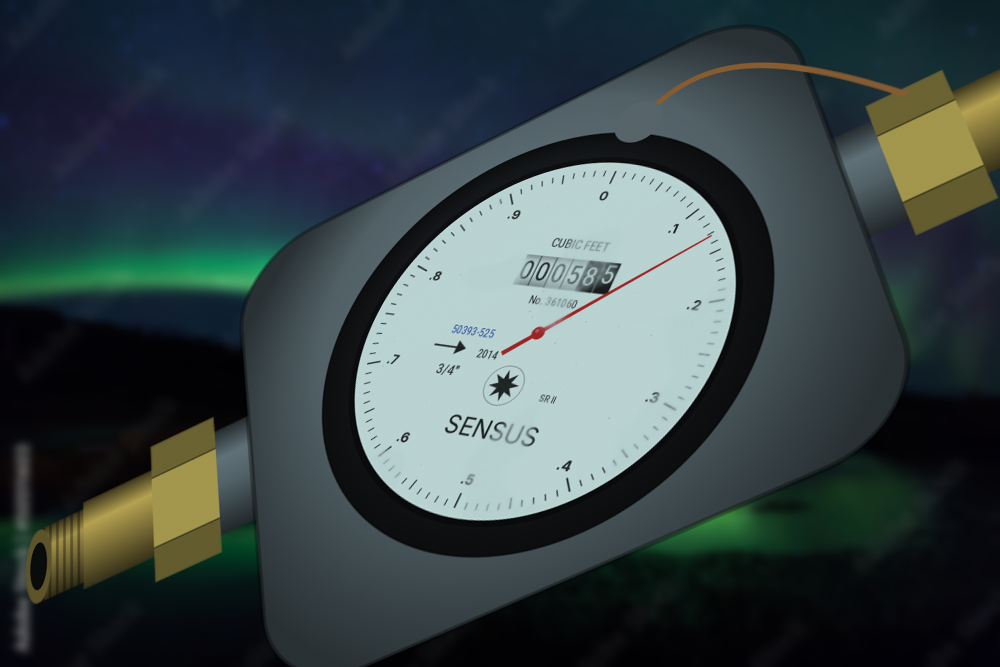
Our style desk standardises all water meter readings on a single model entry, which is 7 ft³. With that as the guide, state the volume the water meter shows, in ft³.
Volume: 585.13 ft³
